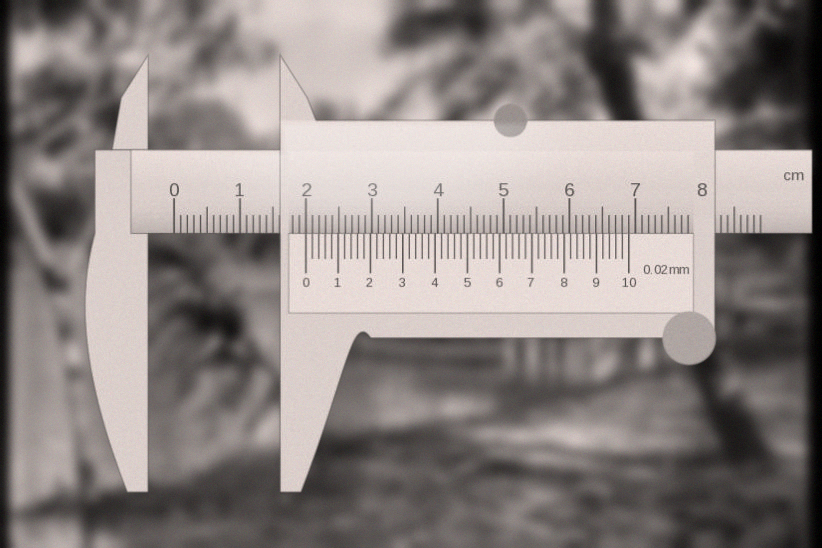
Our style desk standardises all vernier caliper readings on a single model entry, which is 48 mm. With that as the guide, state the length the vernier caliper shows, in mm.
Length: 20.0 mm
